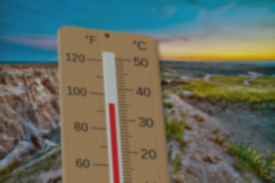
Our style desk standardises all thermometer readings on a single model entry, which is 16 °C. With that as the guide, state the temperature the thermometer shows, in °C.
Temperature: 35 °C
